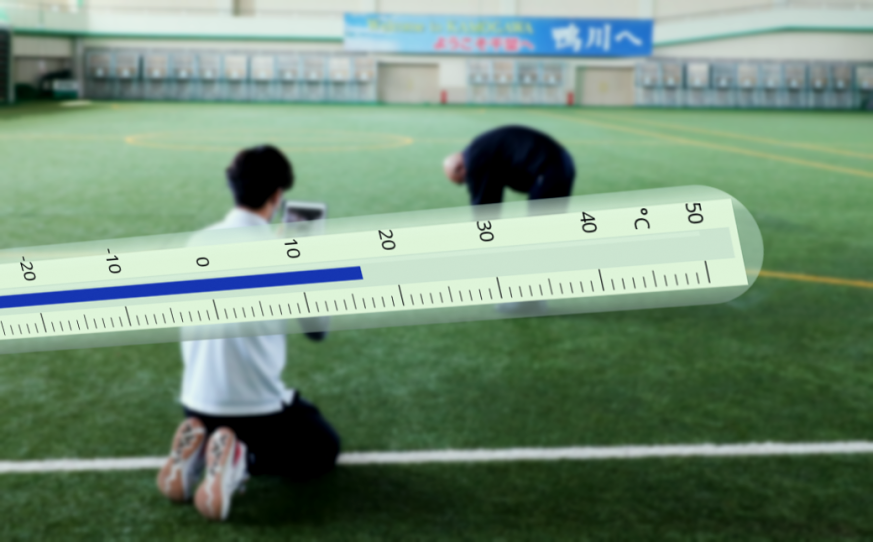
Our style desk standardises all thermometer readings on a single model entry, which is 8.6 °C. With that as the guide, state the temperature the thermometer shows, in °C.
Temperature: 16.5 °C
